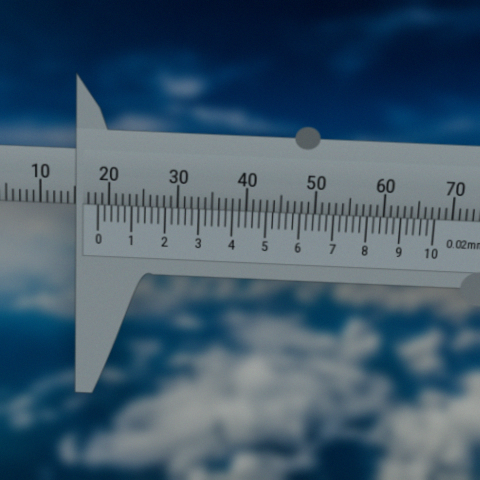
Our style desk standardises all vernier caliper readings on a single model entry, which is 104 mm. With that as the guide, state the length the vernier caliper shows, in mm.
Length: 18.4 mm
